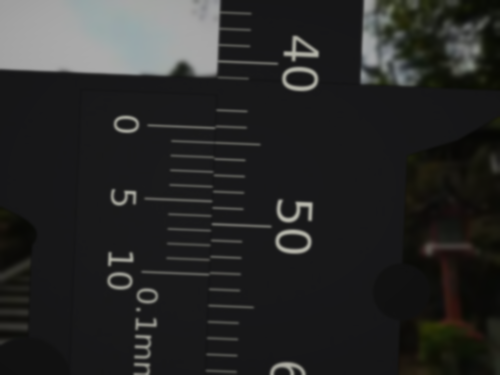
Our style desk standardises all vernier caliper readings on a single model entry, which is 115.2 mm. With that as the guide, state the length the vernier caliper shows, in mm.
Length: 44.1 mm
